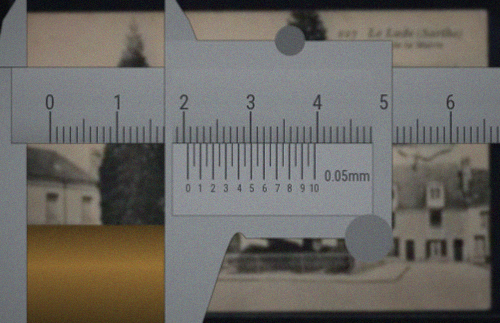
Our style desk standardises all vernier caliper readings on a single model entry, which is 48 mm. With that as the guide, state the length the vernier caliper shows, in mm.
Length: 20.6 mm
